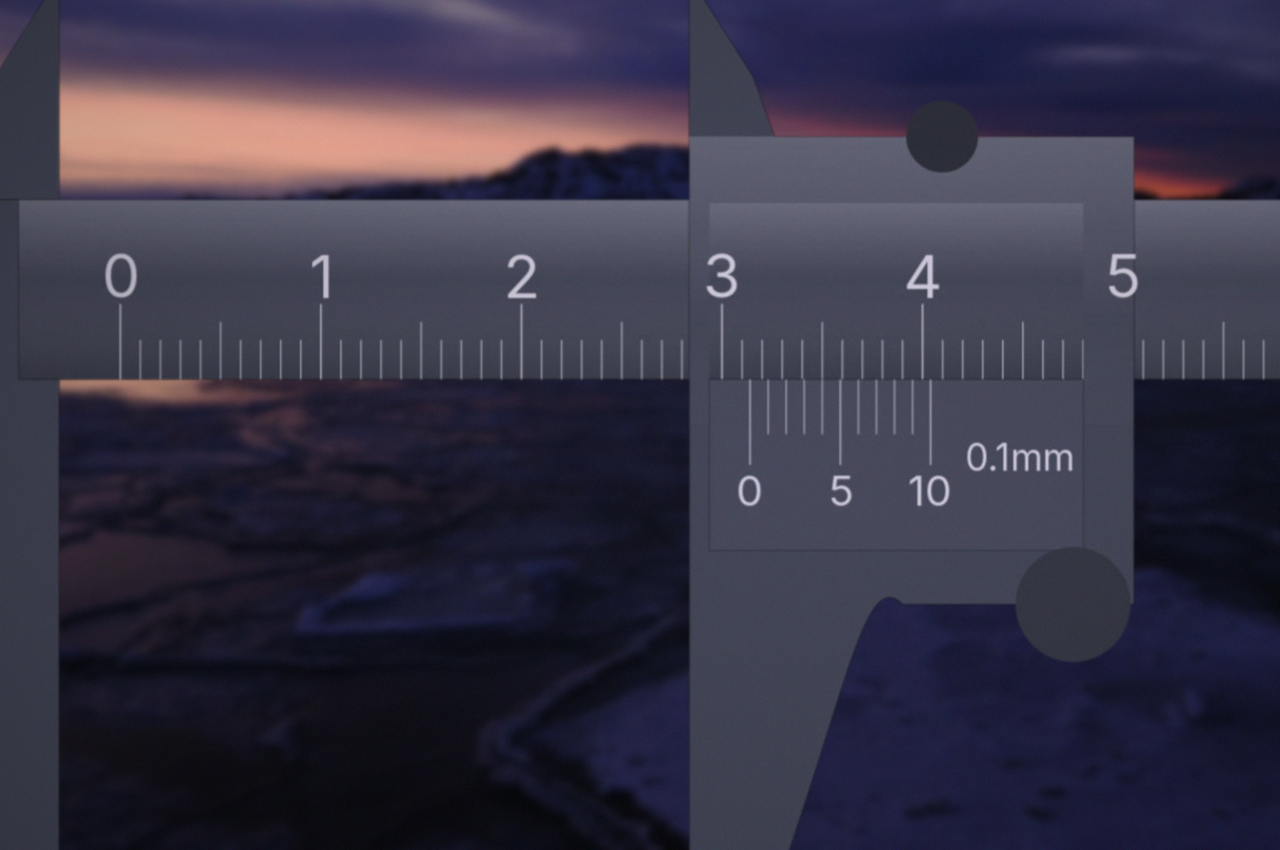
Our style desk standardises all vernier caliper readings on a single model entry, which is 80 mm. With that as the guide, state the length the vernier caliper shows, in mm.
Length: 31.4 mm
